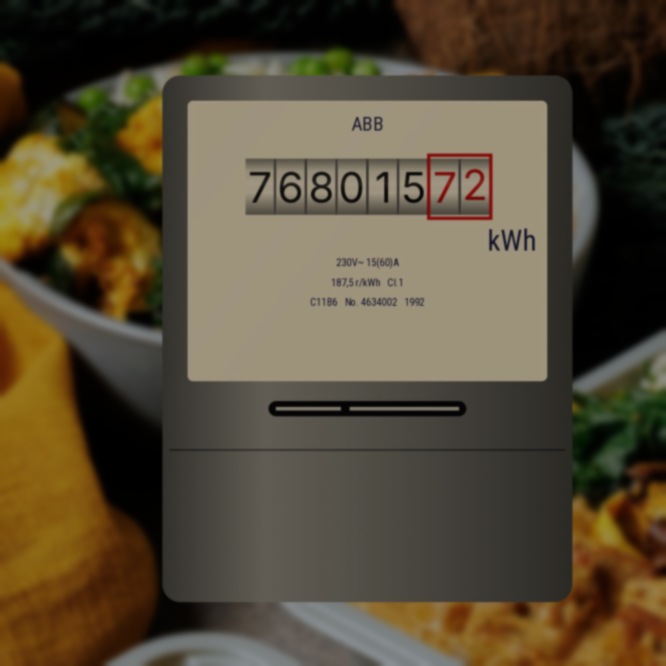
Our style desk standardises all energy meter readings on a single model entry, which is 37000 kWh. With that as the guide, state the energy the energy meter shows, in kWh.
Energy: 768015.72 kWh
